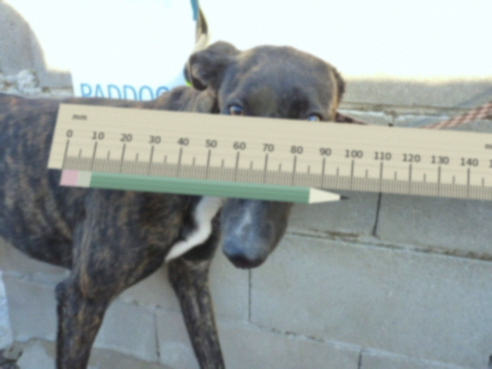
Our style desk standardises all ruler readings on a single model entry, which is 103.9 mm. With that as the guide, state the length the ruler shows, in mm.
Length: 100 mm
